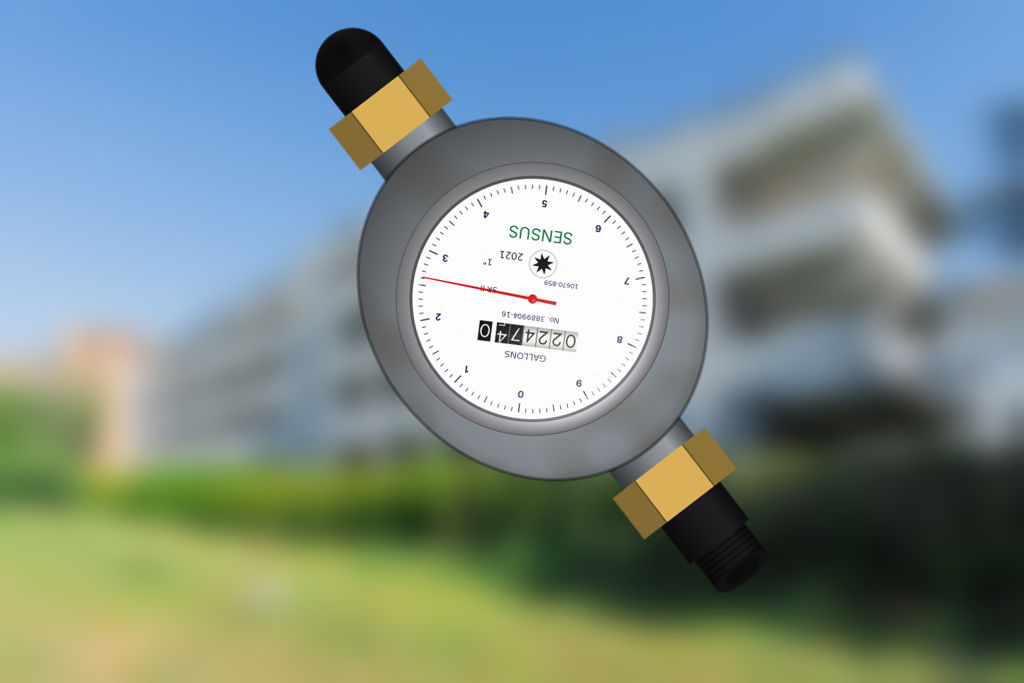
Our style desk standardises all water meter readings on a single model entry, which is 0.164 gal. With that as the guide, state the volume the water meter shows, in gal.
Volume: 224742.6 gal
